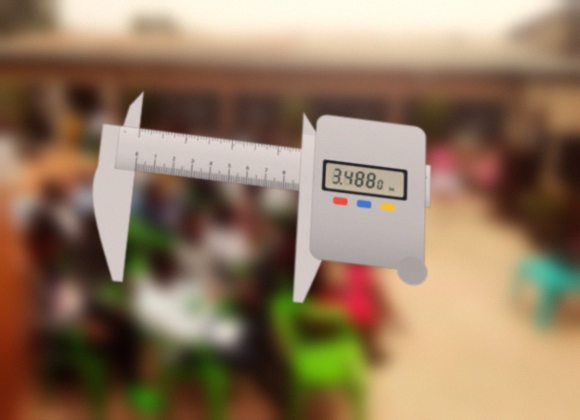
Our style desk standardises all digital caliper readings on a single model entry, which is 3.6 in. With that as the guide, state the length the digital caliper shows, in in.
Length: 3.4880 in
